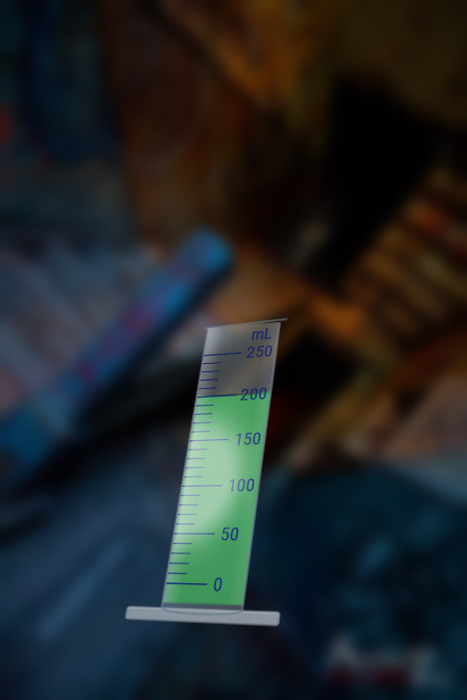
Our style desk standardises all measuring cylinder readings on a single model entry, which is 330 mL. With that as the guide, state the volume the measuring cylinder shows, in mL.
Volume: 200 mL
